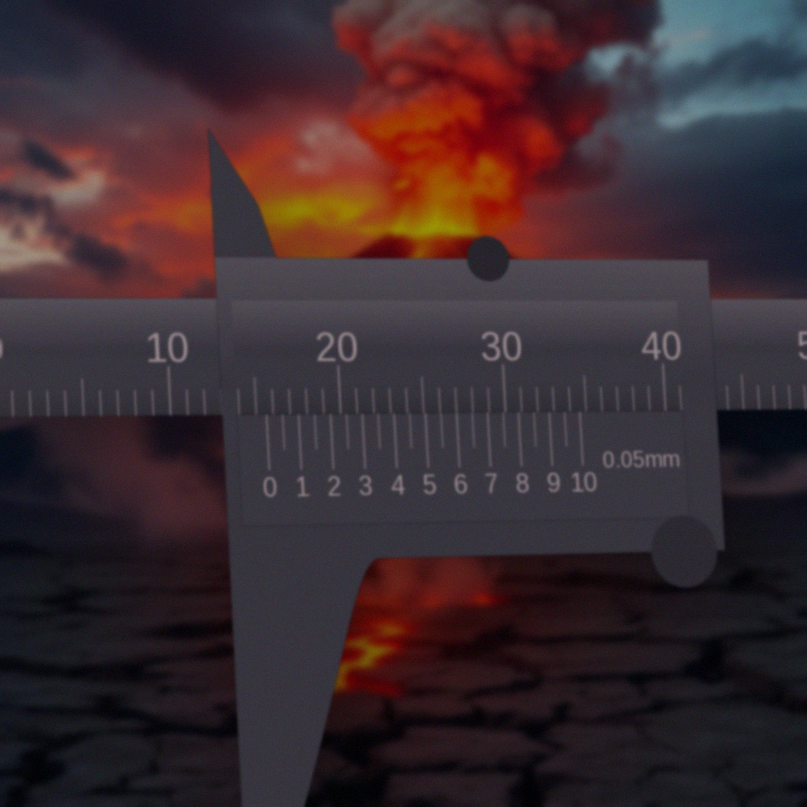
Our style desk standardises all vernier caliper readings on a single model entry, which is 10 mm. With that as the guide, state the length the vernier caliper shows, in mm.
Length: 15.6 mm
